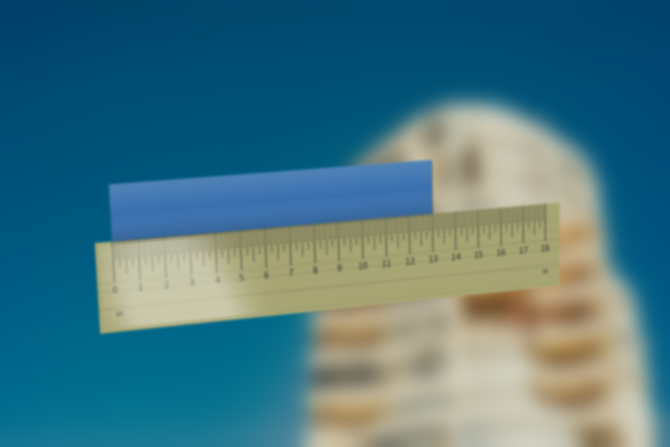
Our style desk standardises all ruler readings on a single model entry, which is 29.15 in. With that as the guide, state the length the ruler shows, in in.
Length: 13 in
